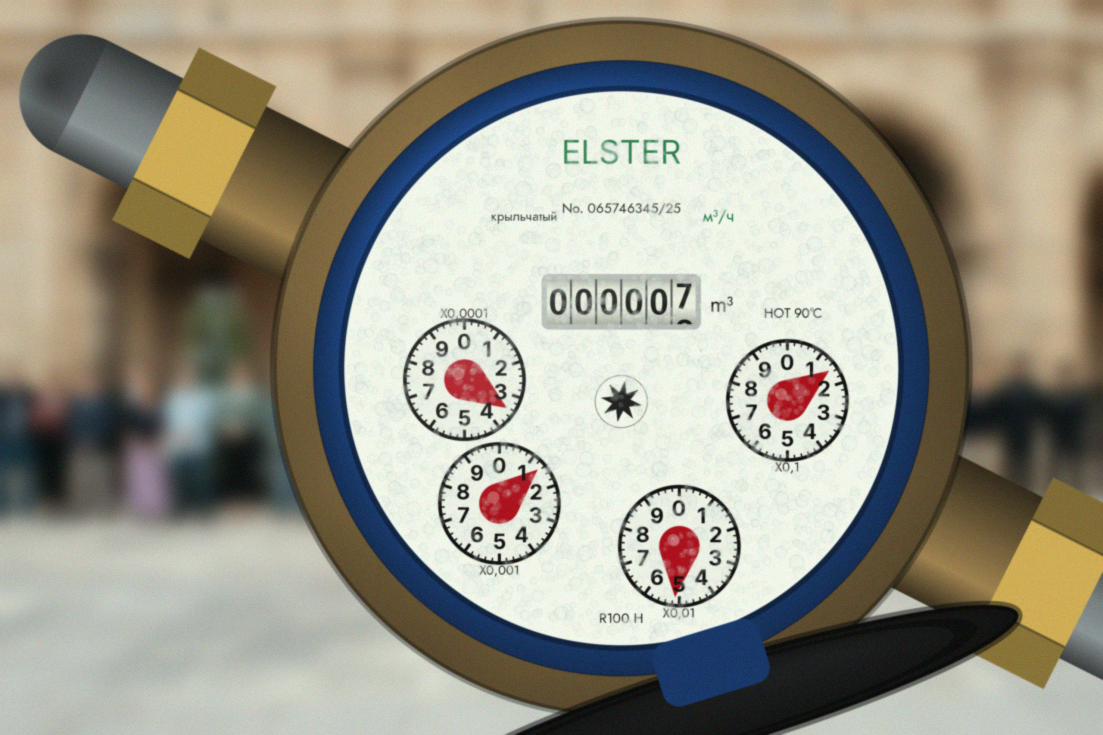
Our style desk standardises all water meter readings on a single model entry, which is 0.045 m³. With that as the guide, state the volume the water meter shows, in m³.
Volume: 7.1513 m³
